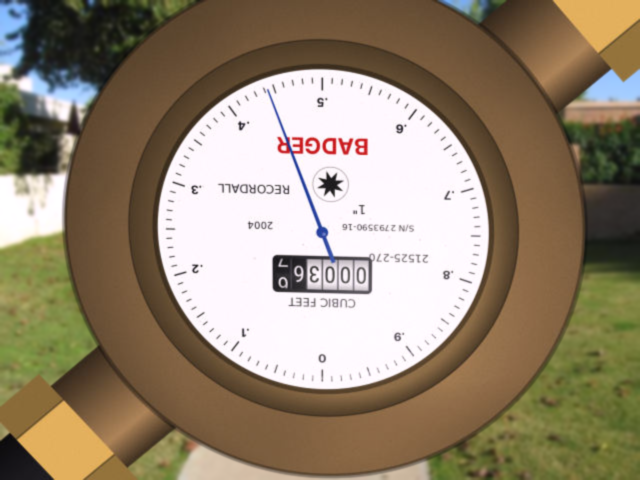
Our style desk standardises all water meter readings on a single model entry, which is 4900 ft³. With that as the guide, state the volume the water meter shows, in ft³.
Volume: 366.44 ft³
